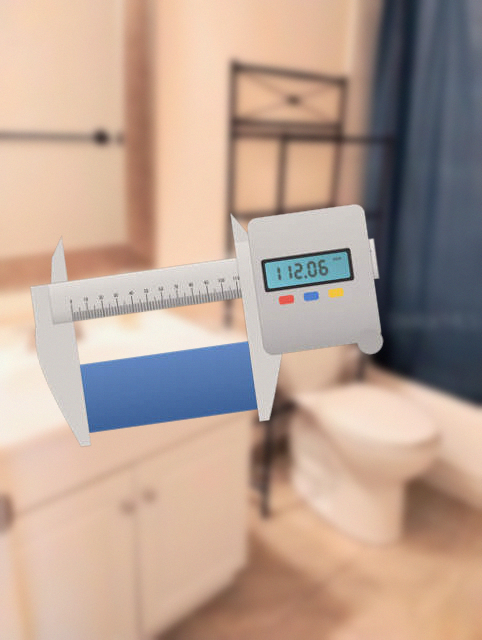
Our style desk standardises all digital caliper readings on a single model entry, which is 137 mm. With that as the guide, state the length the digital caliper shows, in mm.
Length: 112.06 mm
